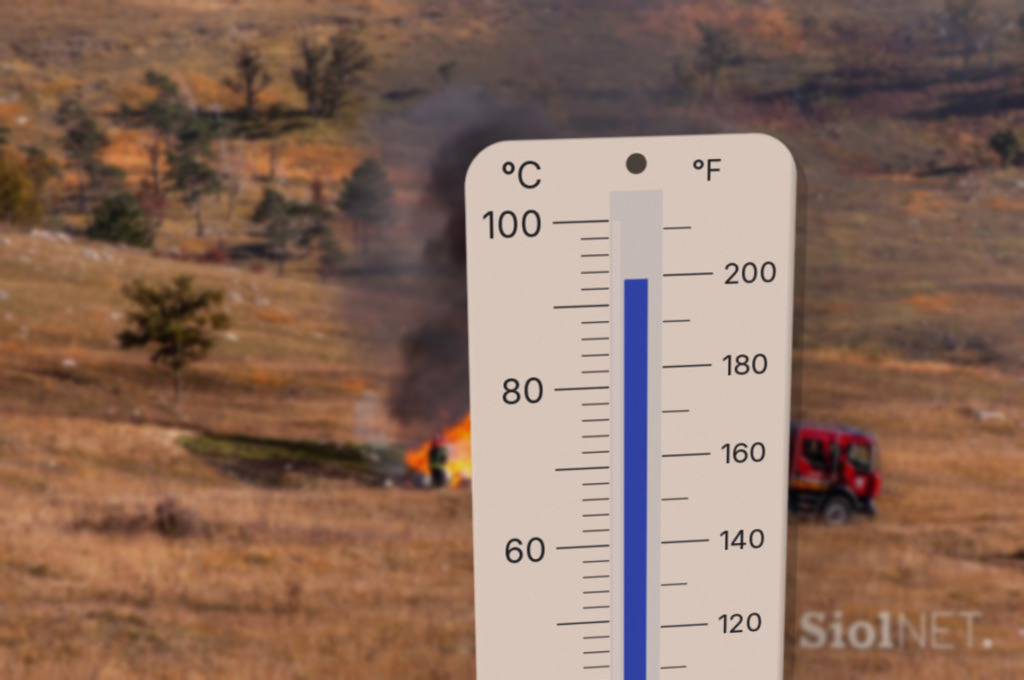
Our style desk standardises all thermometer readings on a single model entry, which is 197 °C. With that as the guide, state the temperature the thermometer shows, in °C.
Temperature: 93 °C
